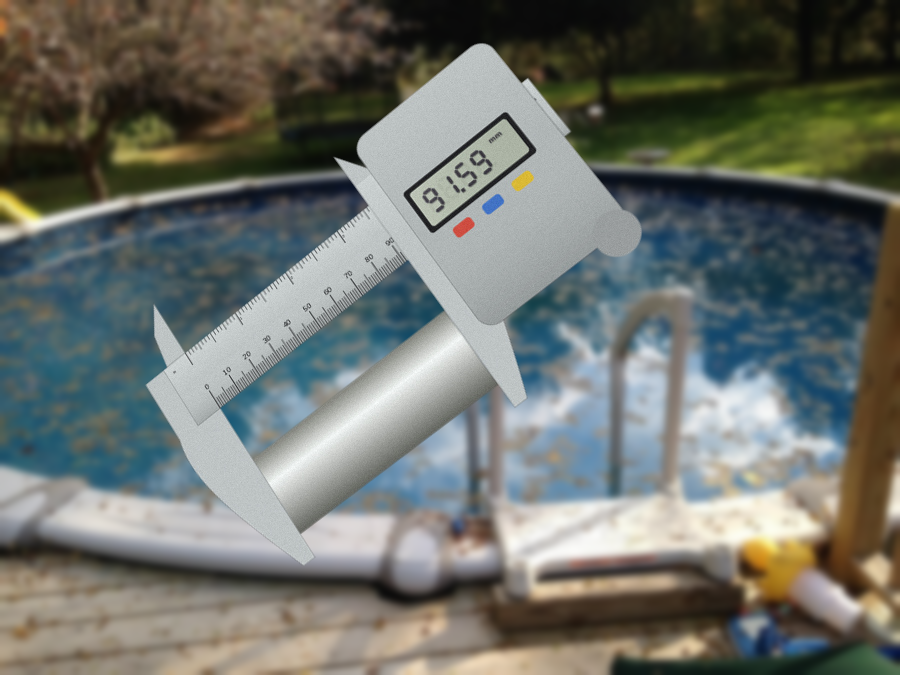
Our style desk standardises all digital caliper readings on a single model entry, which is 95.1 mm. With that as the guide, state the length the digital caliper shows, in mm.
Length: 91.59 mm
